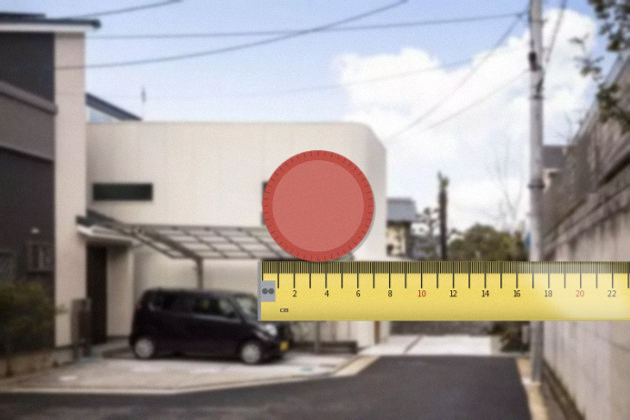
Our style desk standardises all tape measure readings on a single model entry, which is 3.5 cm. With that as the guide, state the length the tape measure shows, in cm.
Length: 7 cm
